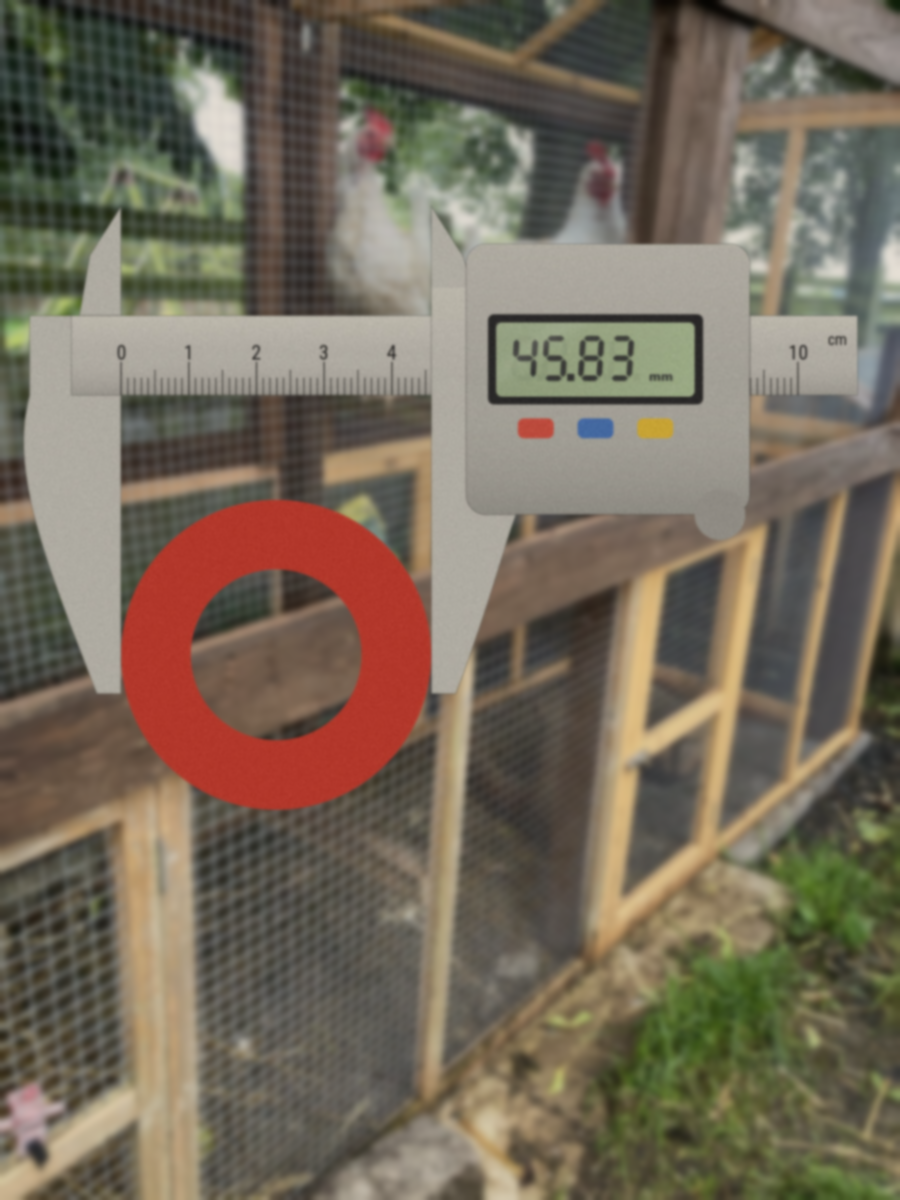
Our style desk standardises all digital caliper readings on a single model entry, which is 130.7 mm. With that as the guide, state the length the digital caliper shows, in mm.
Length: 45.83 mm
